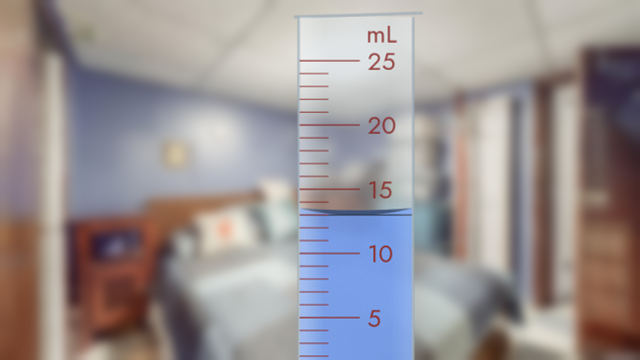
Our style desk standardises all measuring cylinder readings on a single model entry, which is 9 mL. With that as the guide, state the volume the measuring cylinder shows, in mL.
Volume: 13 mL
